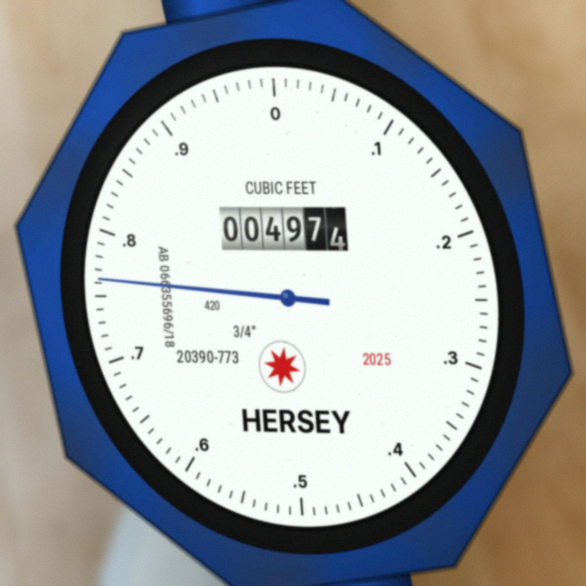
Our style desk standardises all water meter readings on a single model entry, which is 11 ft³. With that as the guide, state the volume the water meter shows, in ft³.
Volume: 4973.76 ft³
